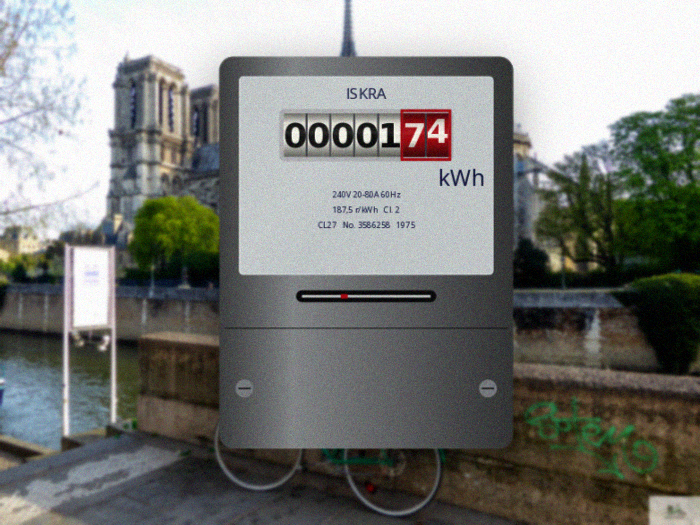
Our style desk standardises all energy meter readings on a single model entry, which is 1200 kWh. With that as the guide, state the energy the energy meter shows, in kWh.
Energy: 1.74 kWh
